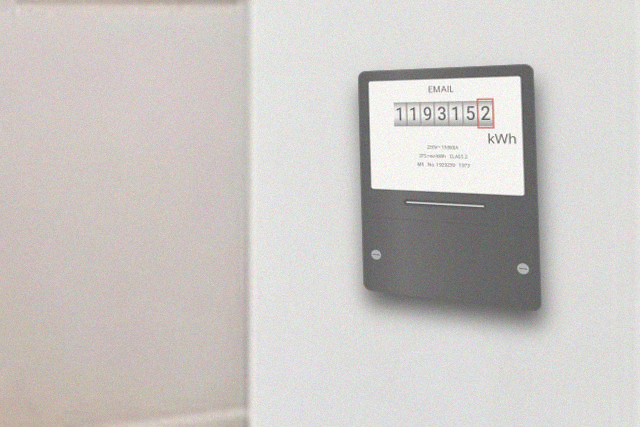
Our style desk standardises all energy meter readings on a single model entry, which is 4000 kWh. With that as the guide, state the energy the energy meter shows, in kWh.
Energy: 119315.2 kWh
